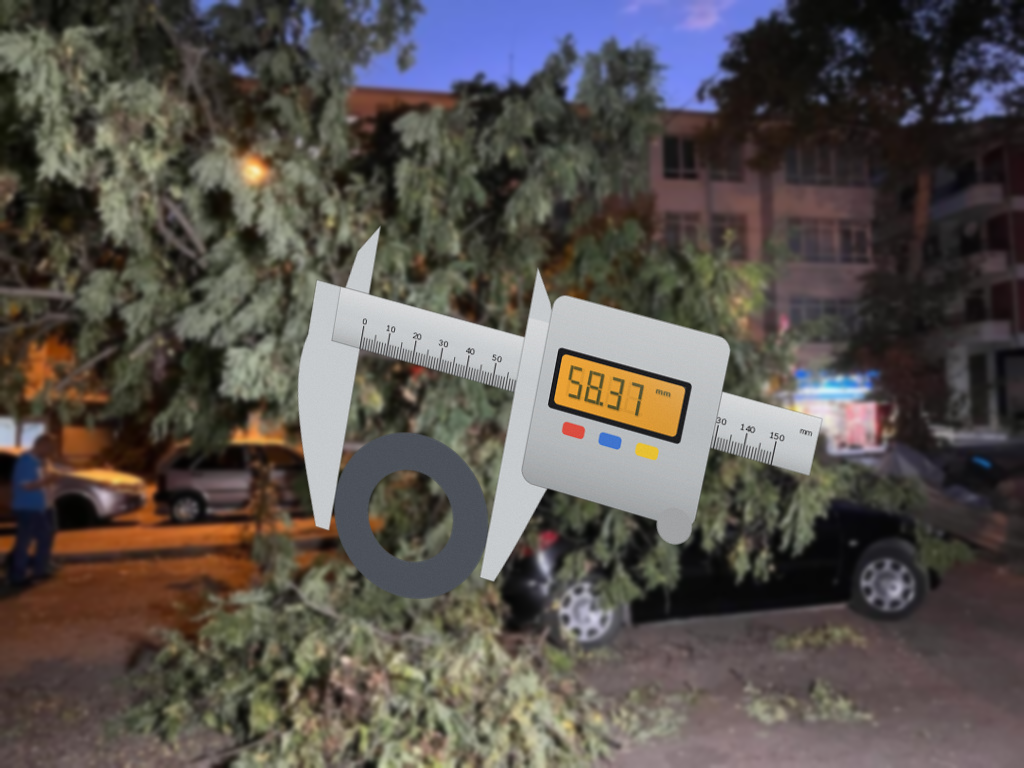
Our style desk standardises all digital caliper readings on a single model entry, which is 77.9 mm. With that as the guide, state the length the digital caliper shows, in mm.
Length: 58.37 mm
